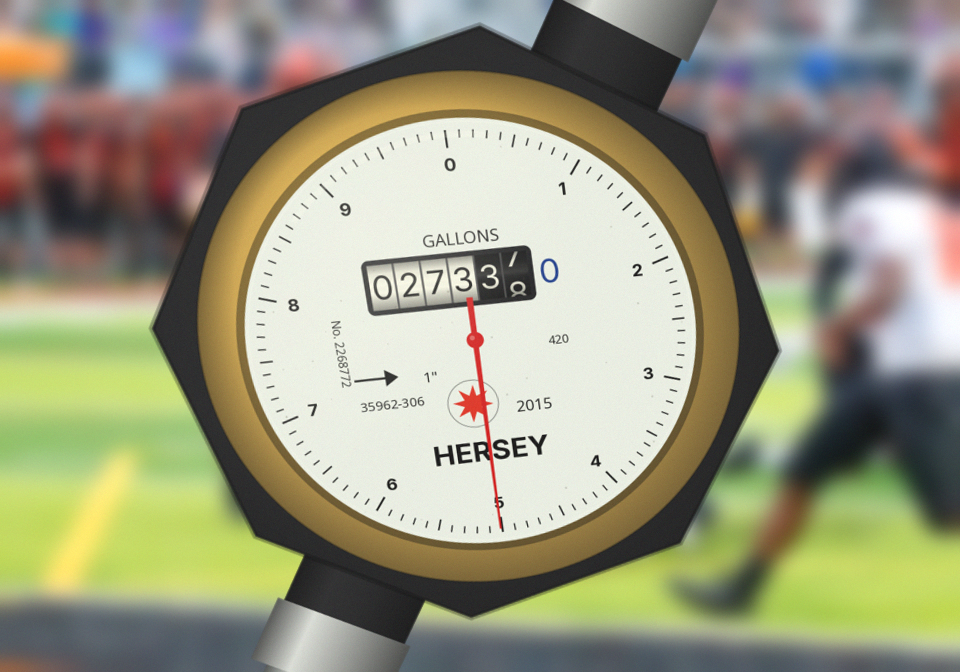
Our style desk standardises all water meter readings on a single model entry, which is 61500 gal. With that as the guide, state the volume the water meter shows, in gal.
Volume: 273375.0 gal
